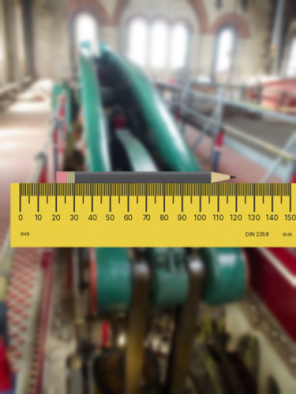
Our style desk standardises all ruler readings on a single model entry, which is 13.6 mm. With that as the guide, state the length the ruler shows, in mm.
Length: 100 mm
